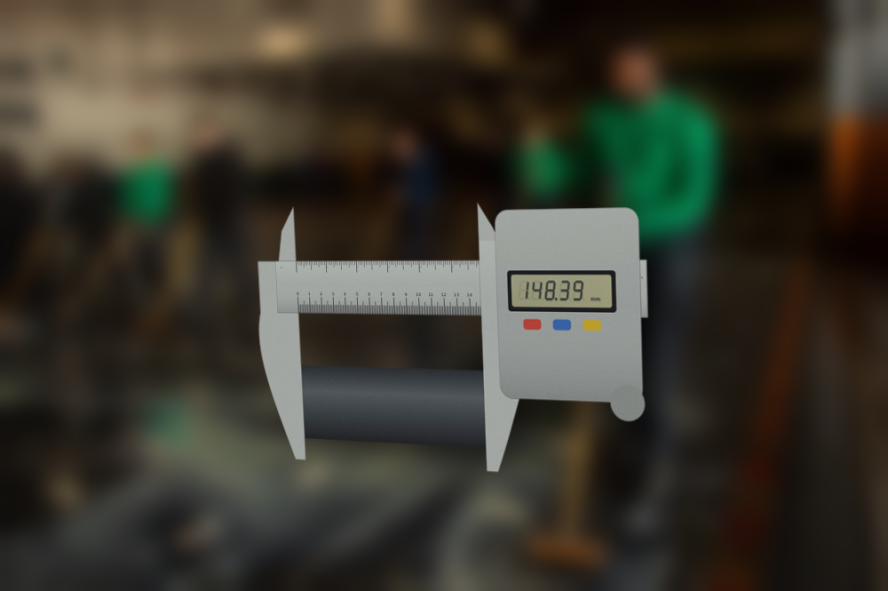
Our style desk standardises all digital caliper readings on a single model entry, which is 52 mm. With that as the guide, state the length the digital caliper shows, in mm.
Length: 148.39 mm
